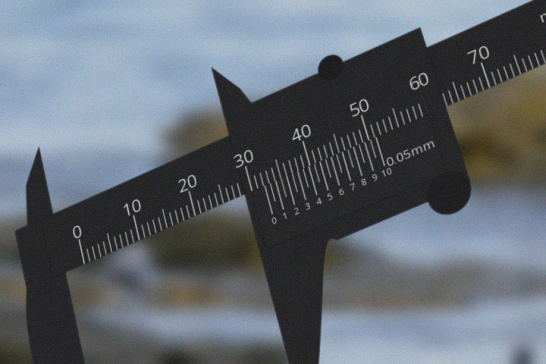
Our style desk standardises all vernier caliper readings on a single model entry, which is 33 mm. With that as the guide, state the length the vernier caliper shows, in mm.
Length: 32.2 mm
